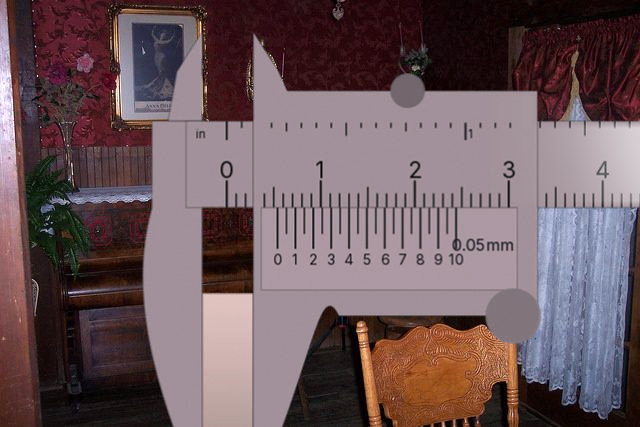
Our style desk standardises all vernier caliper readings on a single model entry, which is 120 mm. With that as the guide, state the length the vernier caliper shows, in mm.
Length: 5.4 mm
